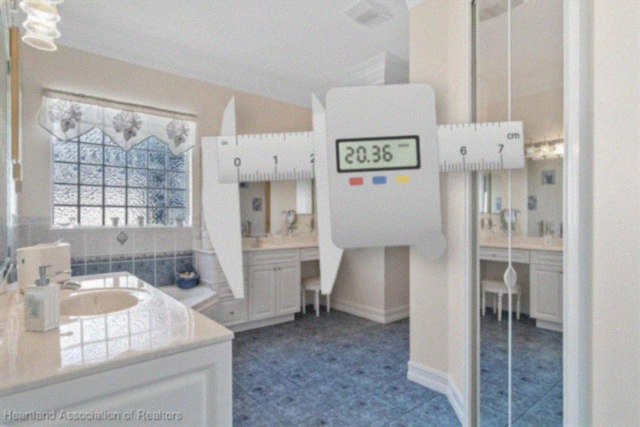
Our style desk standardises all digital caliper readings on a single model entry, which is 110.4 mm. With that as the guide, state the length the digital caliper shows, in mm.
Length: 20.36 mm
